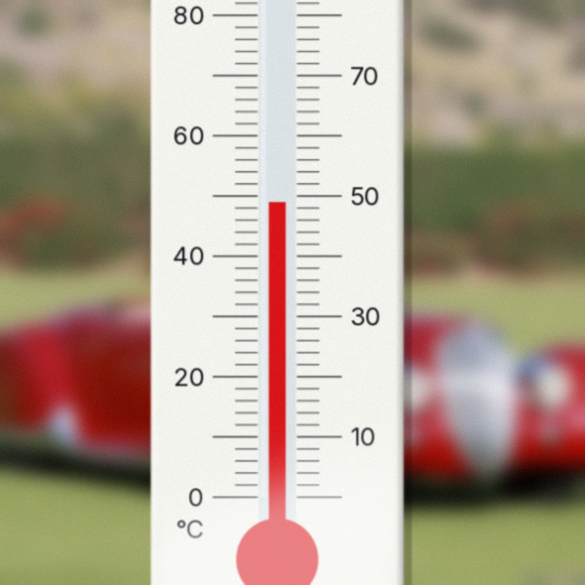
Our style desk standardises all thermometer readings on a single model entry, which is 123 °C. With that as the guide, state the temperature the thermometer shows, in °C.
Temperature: 49 °C
